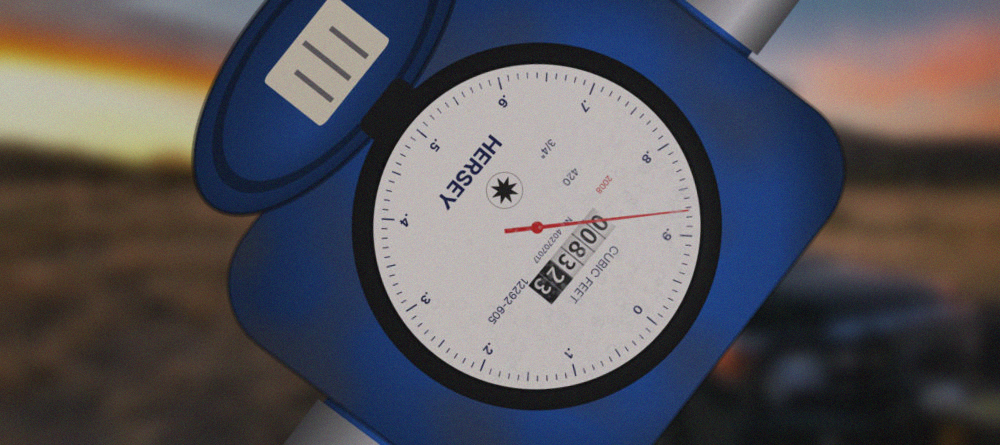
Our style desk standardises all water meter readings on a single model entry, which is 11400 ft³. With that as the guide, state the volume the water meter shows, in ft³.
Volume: 8322.87 ft³
